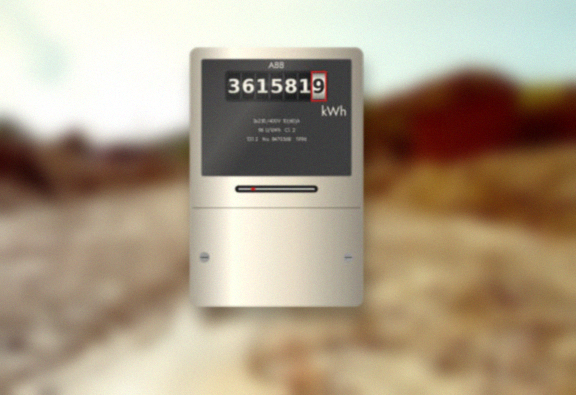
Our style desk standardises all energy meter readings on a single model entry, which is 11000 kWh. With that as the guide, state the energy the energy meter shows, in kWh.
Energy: 361581.9 kWh
